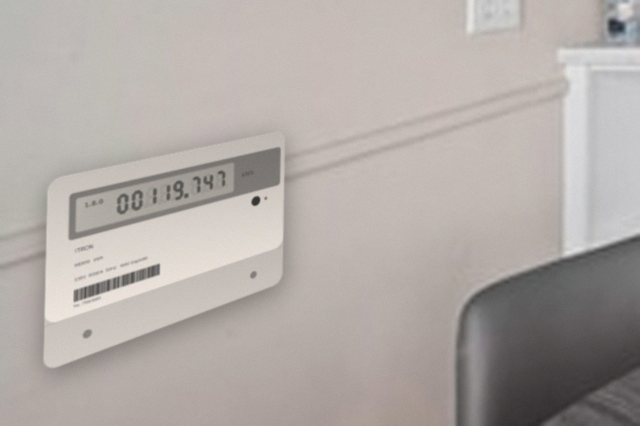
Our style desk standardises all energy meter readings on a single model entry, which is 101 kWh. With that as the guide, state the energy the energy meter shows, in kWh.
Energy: 119.747 kWh
